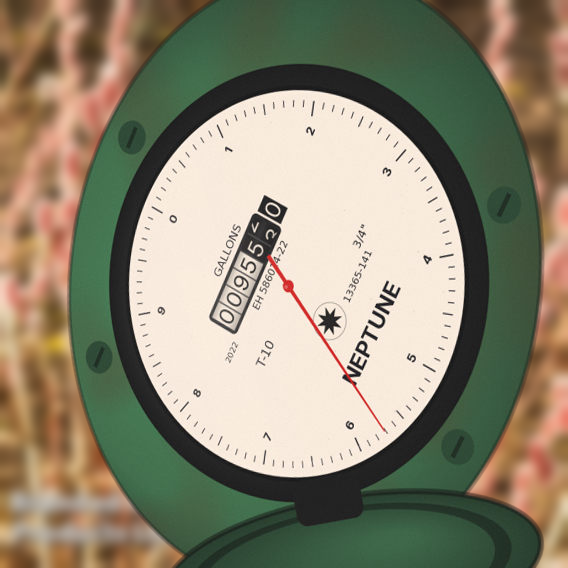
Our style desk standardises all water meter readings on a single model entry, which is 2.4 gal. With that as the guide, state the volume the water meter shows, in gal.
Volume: 95525.7 gal
